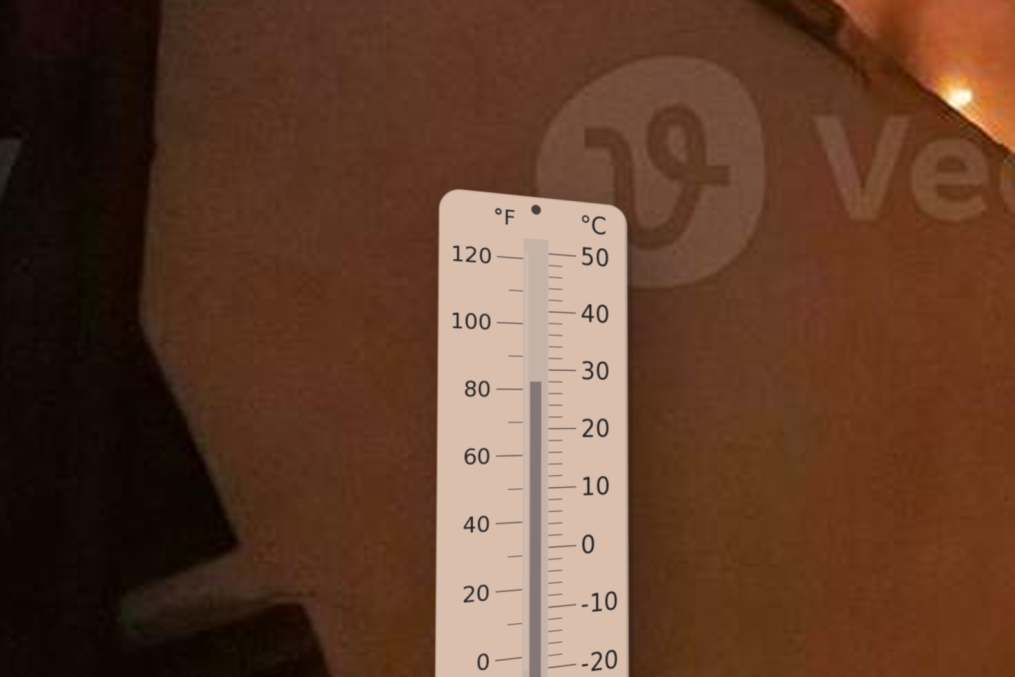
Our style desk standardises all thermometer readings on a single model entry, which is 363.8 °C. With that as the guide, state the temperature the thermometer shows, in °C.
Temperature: 28 °C
